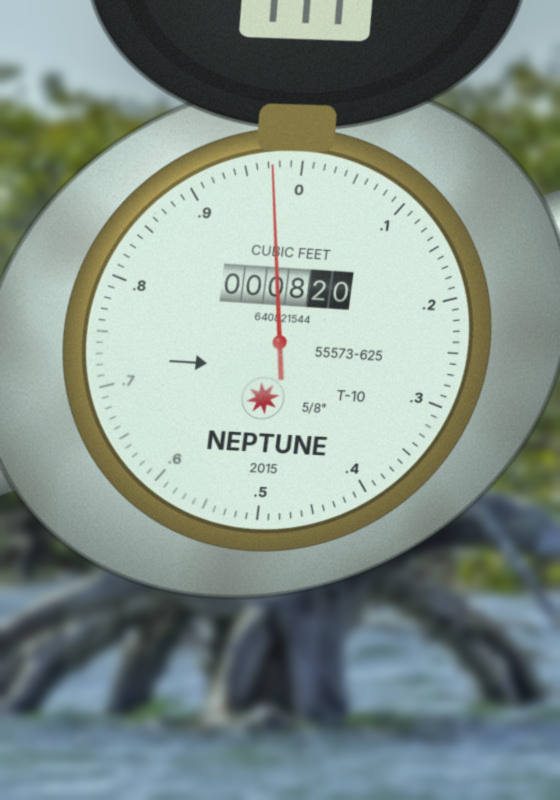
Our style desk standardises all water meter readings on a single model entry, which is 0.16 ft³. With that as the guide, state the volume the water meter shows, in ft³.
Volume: 819.97 ft³
